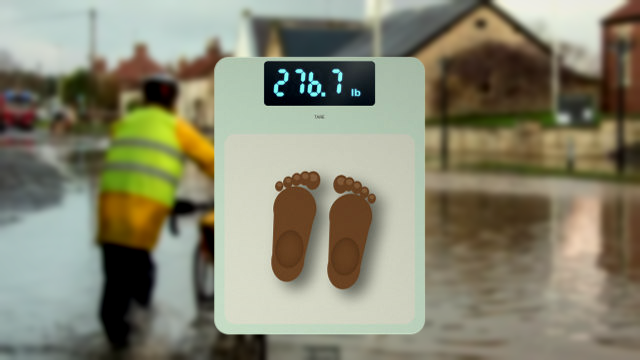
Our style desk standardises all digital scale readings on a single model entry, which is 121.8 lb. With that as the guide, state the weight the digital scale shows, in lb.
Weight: 276.7 lb
